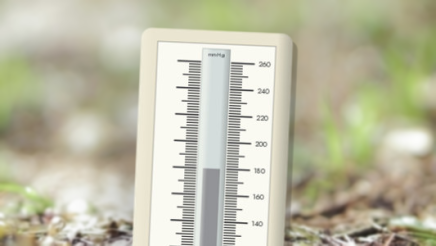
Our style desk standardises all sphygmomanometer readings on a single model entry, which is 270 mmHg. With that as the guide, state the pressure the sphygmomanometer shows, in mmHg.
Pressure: 180 mmHg
